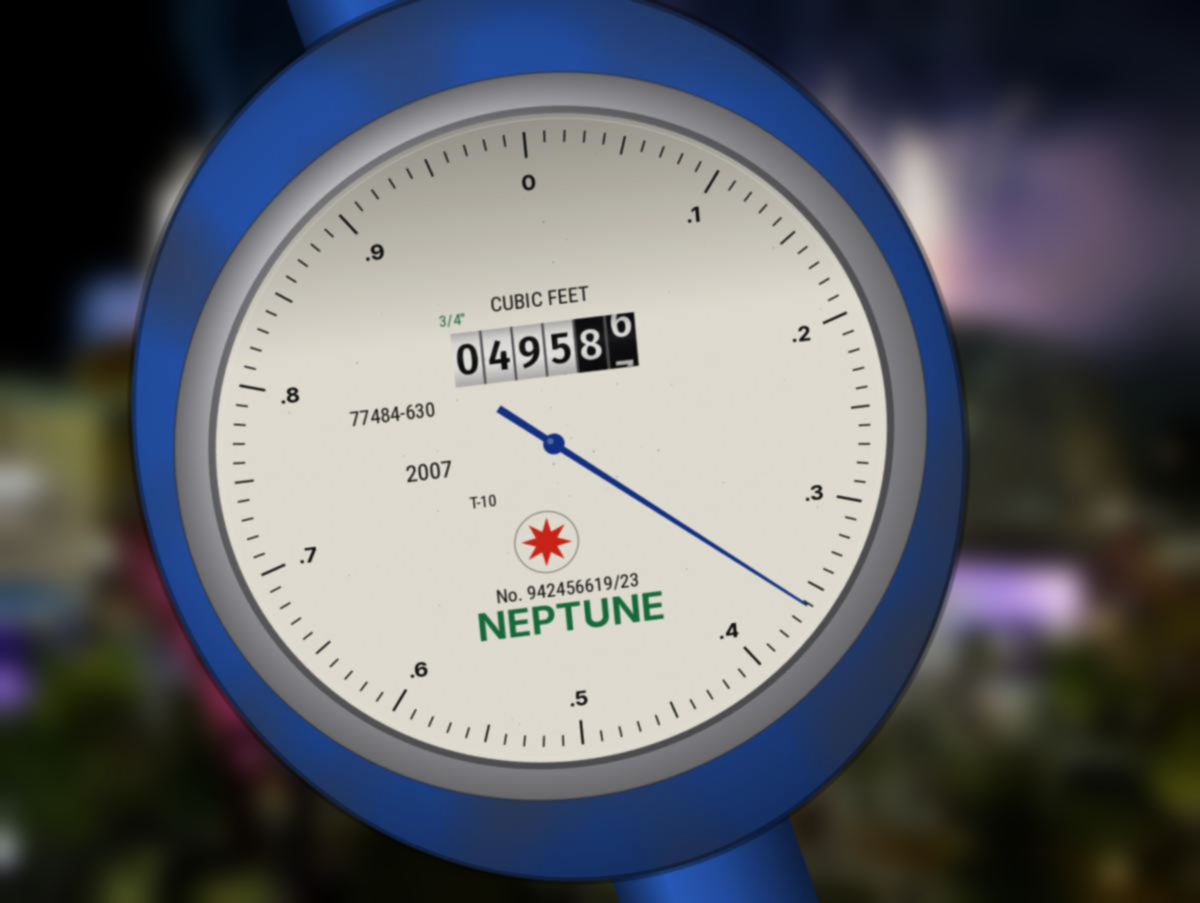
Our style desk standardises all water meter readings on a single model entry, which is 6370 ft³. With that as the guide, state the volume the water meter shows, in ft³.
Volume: 49586.36 ft³
